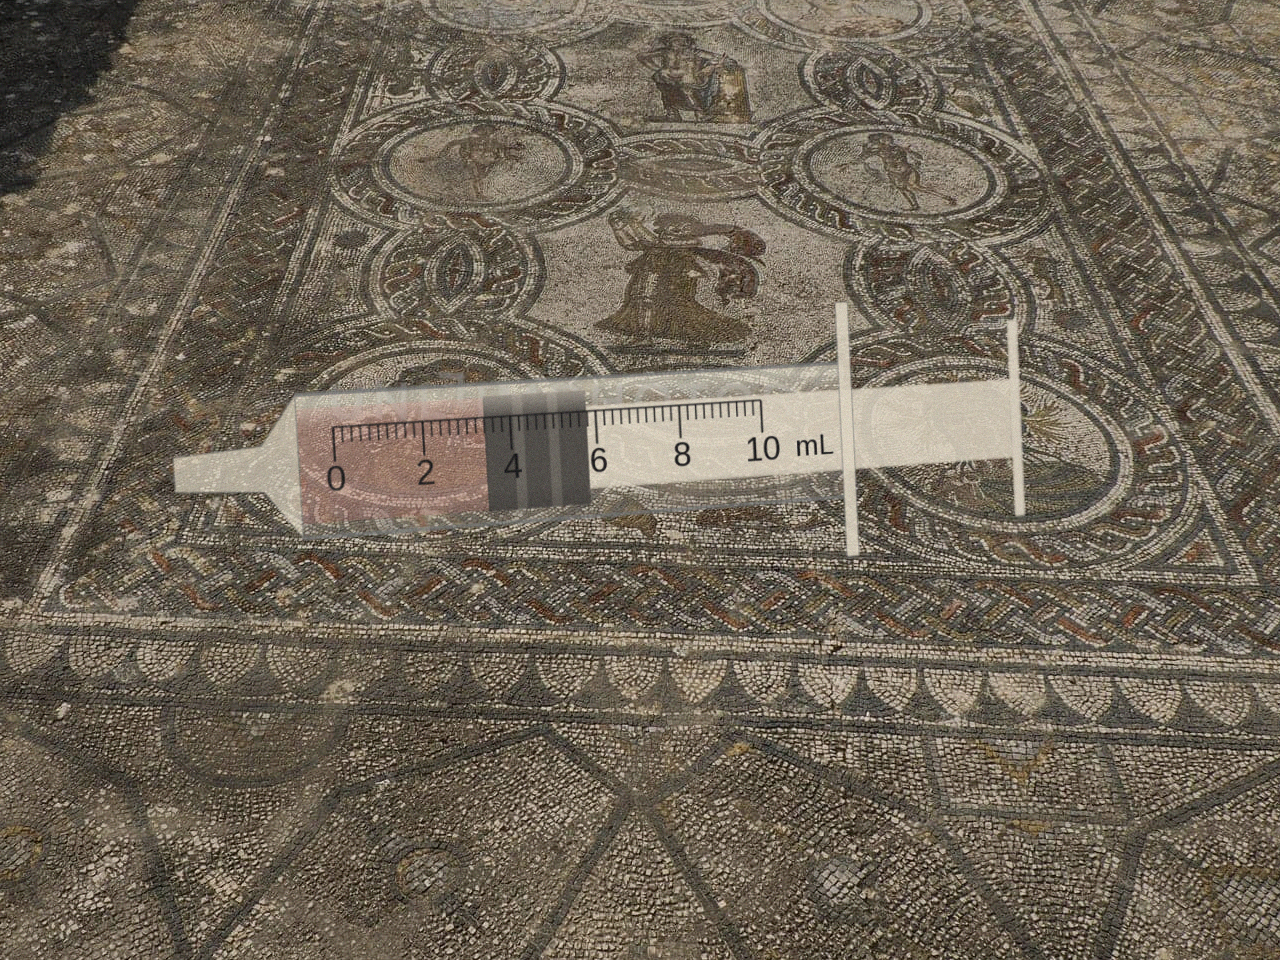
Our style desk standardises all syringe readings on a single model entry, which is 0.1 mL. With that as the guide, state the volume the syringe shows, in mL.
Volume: 3.4 mL
